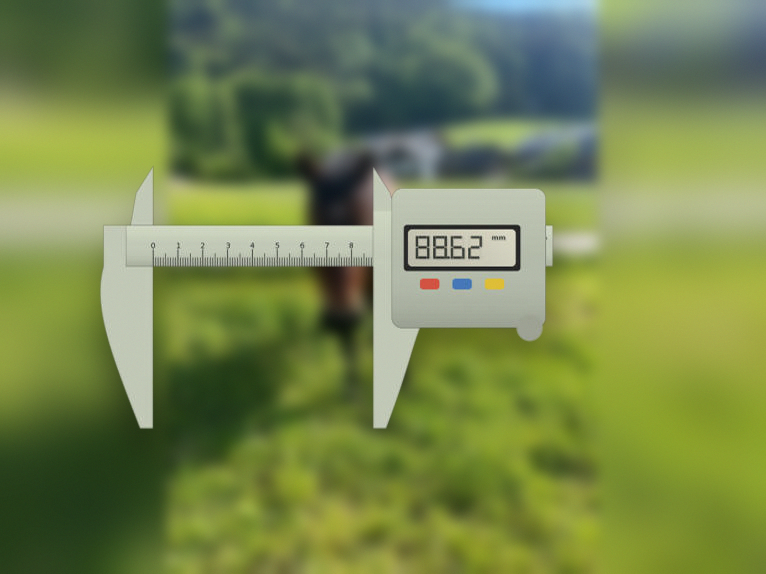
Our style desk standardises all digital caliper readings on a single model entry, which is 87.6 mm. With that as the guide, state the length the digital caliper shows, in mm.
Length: 88.62 mm
